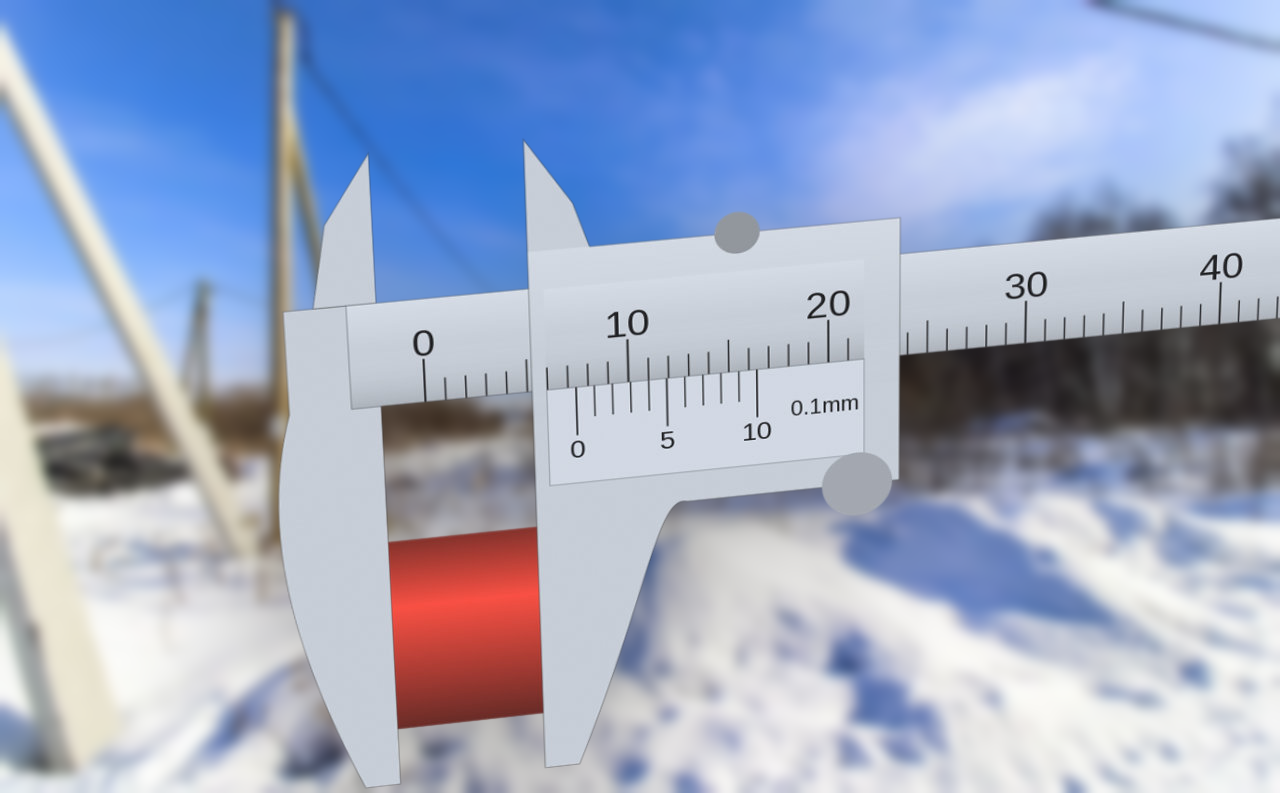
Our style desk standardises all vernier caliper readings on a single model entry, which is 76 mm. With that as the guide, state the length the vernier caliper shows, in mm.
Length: 7.4 mm
